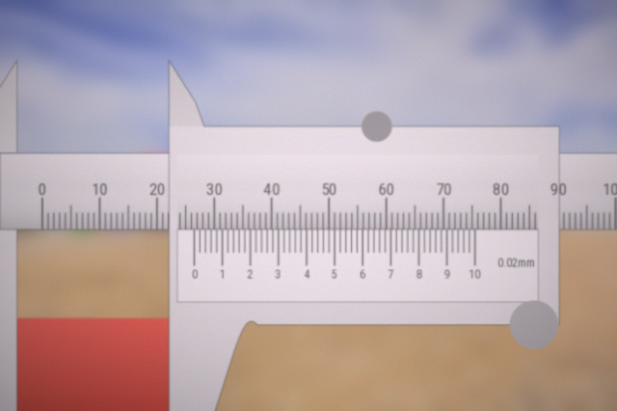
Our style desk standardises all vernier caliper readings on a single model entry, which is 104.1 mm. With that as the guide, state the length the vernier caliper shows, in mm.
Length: 26.5 mm
